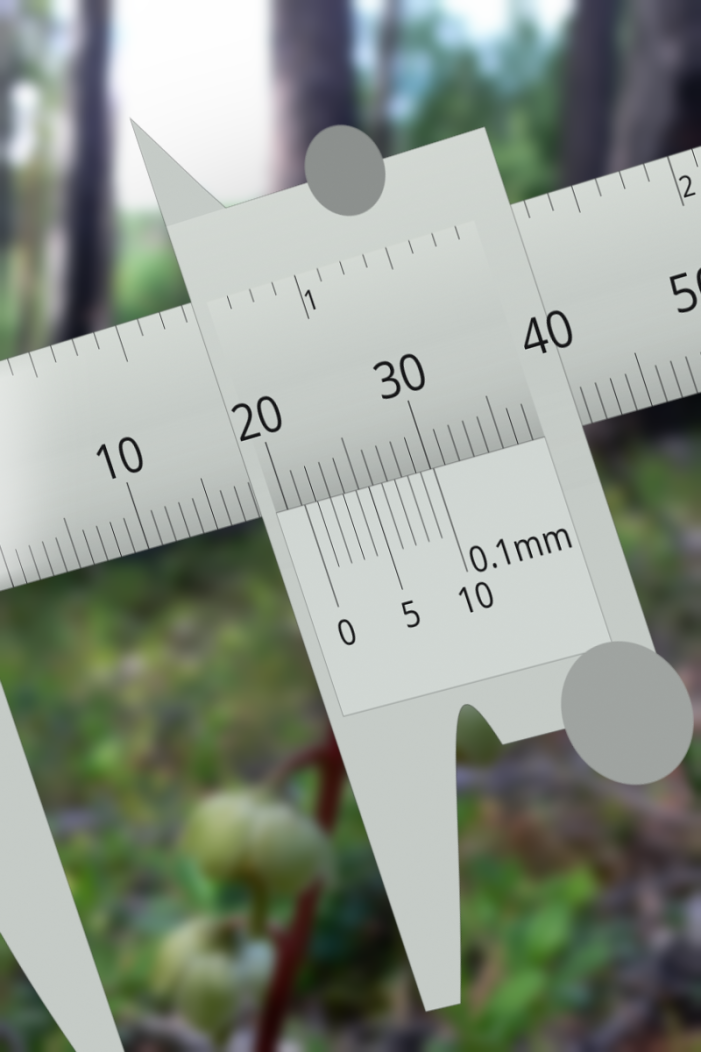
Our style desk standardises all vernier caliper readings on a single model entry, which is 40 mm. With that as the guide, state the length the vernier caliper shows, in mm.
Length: 21.2 mm
